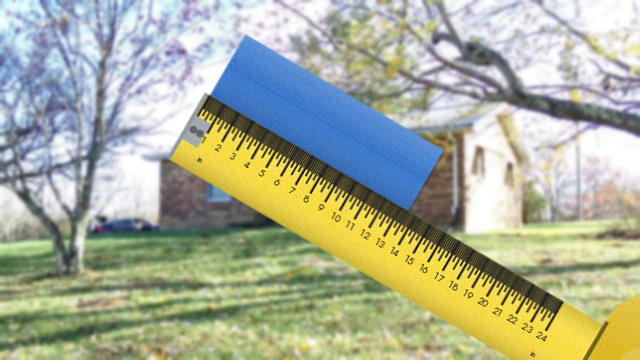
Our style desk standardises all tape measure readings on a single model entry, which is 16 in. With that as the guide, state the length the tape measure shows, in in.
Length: 13.5 in
